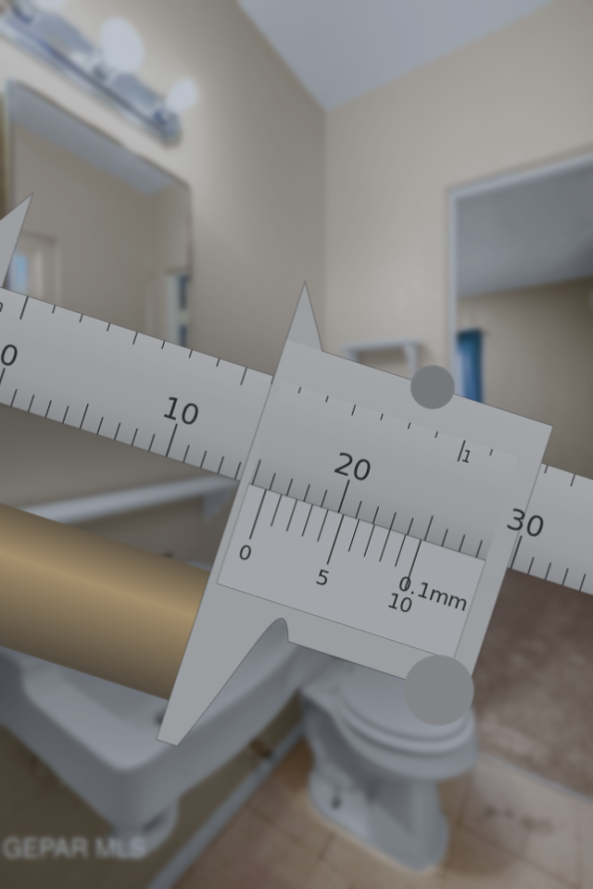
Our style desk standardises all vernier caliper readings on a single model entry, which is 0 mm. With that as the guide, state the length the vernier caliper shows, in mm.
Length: 15.8 mm
